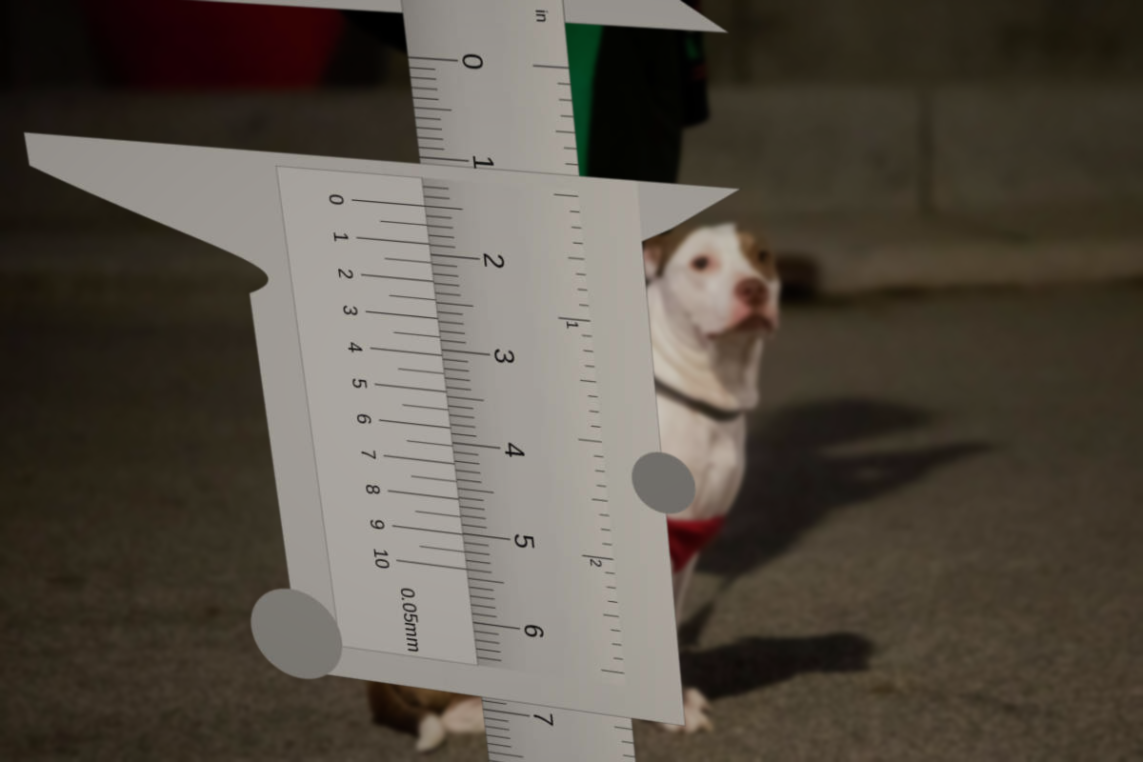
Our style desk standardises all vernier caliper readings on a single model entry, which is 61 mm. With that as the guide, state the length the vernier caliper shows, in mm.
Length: 15.0 mm
